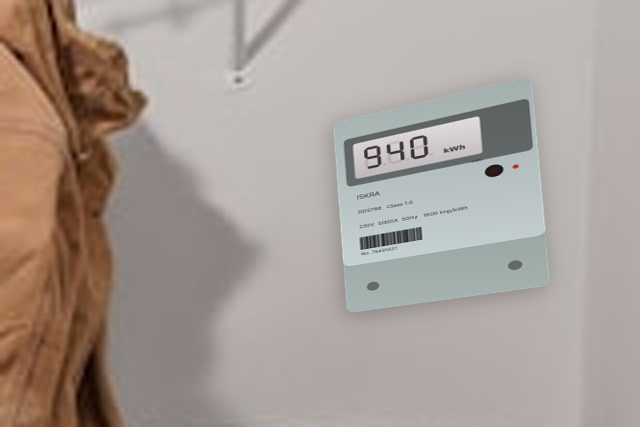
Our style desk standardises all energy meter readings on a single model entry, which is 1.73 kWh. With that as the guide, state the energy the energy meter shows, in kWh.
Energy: 940 kWh
